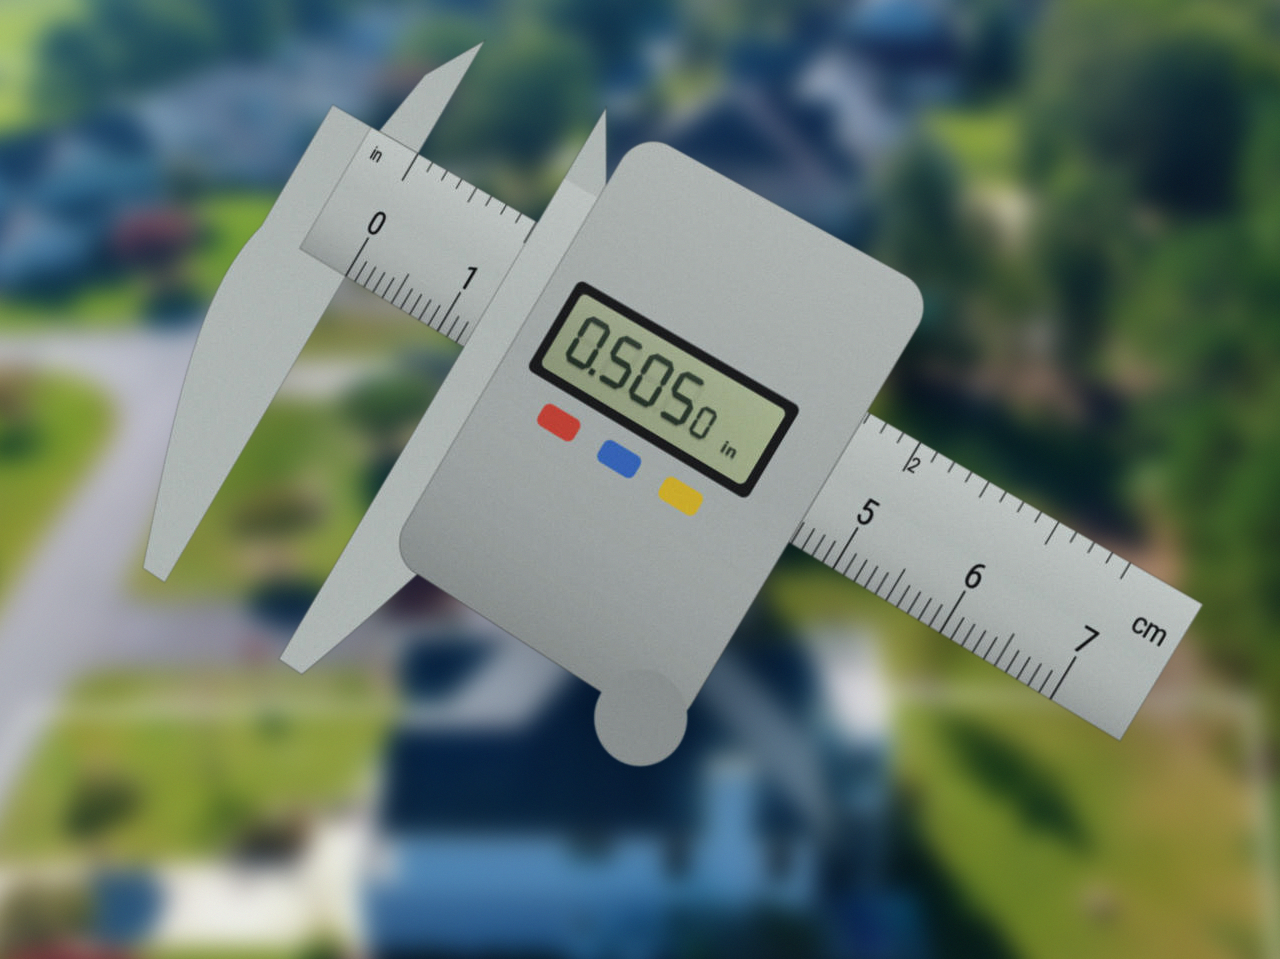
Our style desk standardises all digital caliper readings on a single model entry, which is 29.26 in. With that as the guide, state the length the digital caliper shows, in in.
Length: 0.5050 in
